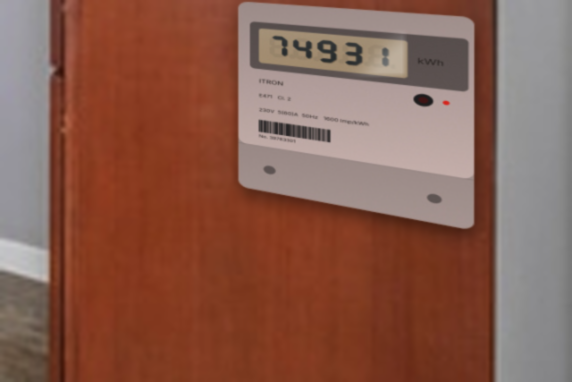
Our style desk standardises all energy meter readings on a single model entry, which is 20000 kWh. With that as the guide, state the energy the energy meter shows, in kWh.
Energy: 74931 kWh
